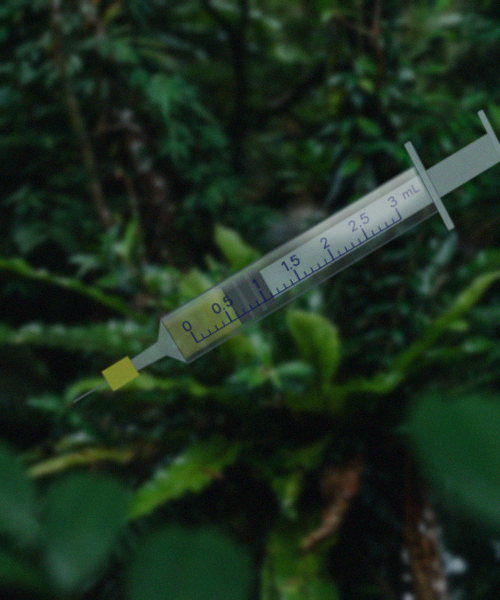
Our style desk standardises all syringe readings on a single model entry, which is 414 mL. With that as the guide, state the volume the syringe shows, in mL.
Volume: 0.6 mL
